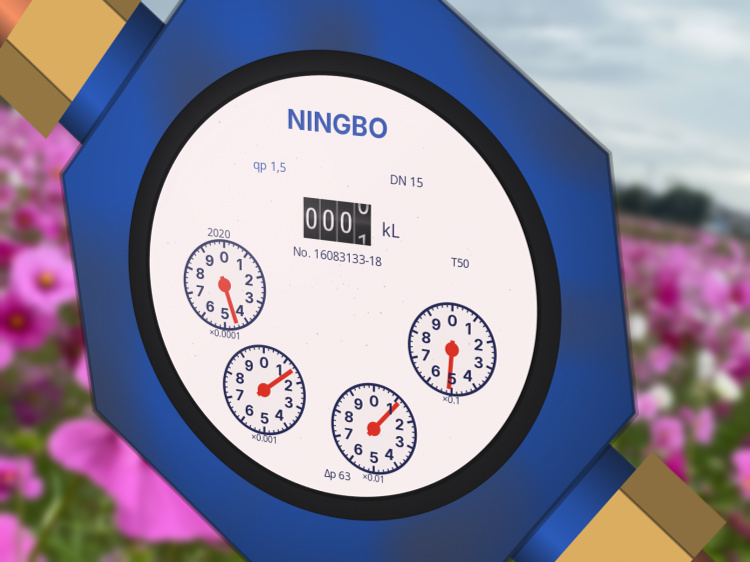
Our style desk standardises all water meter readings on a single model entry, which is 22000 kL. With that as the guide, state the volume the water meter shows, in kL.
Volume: 0.5114 kL
